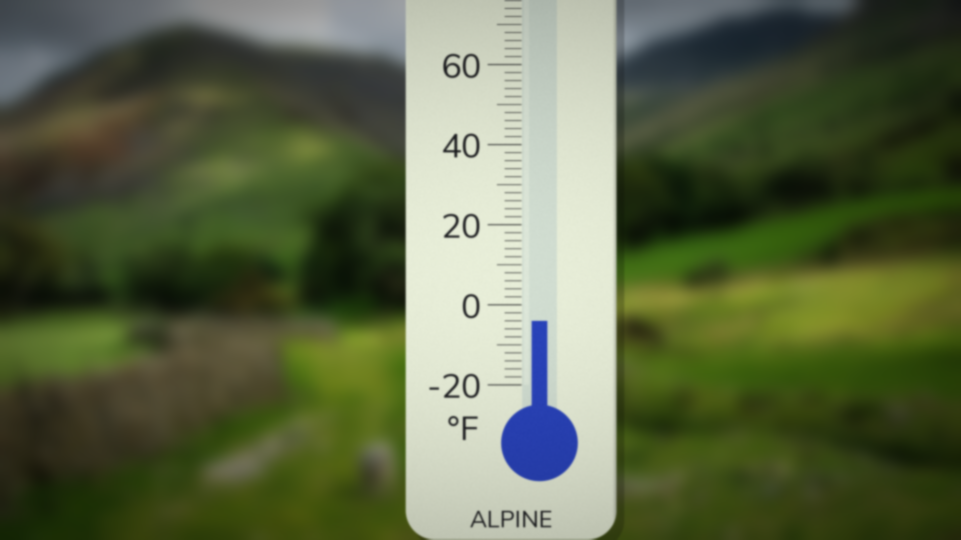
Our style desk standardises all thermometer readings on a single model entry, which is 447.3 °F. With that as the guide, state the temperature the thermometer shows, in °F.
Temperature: -4 °F
